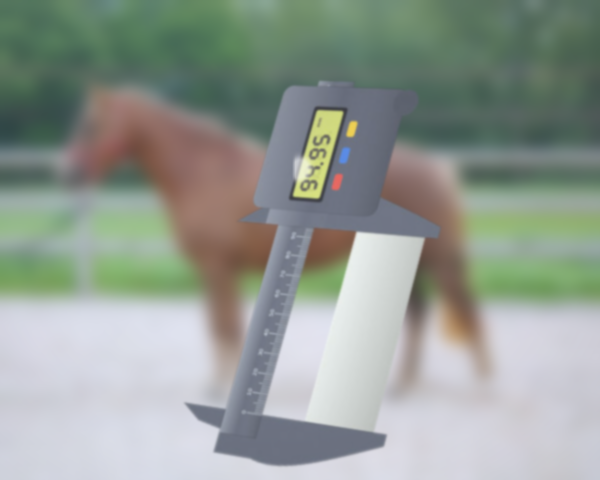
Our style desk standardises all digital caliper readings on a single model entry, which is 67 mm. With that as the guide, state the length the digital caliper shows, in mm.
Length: 94.95 mm
